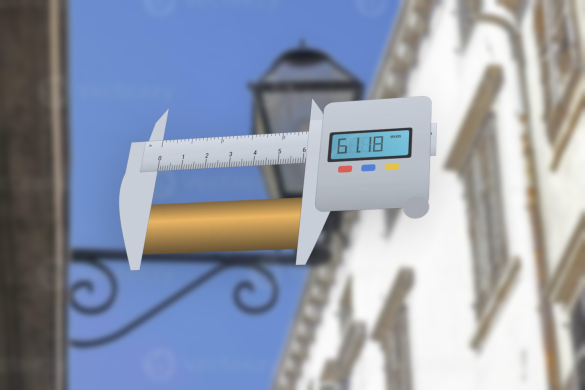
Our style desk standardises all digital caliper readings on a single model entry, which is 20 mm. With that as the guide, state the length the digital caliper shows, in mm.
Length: 61.18 mm
